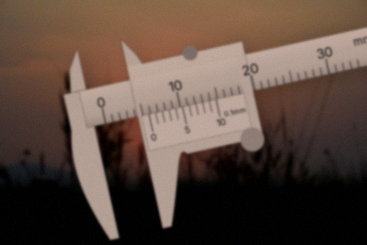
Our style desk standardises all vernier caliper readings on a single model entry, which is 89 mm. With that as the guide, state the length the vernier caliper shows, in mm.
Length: 5.8 mm
